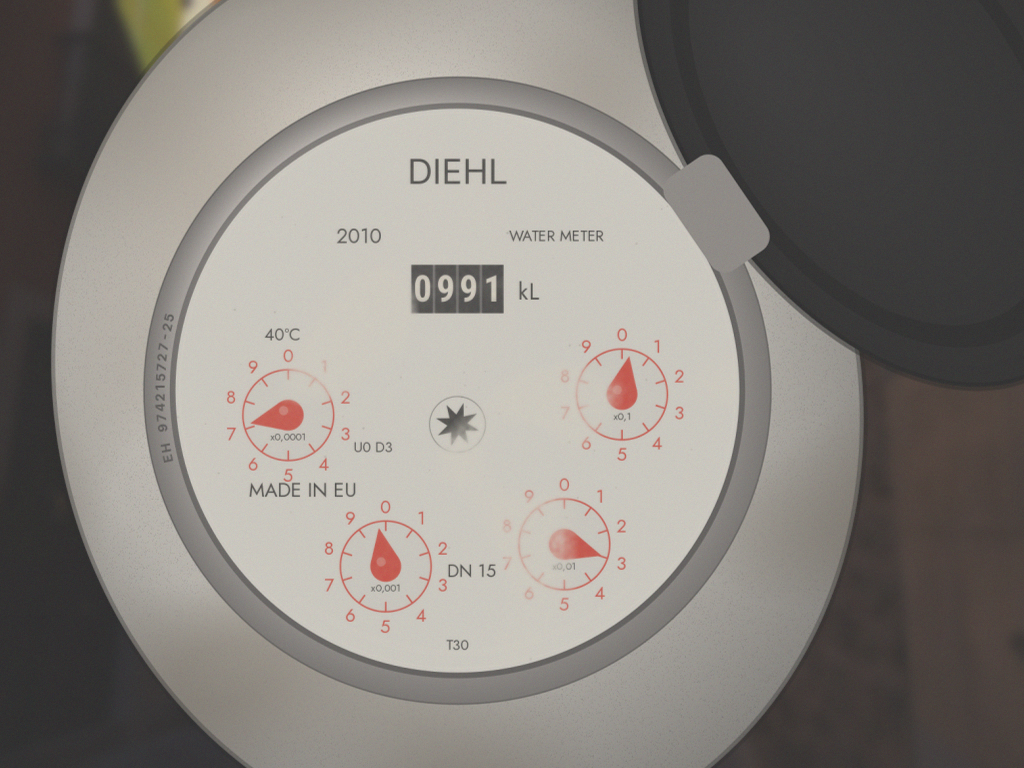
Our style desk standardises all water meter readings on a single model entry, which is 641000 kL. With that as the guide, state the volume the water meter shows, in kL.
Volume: 991.0297 kL
